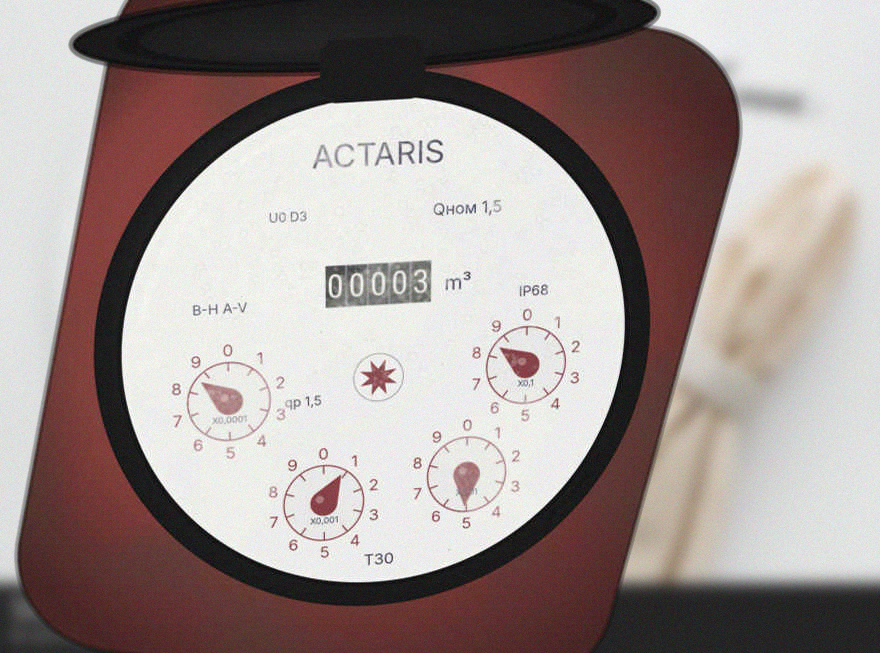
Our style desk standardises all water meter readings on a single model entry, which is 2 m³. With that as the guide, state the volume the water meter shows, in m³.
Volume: 3.8508 m³
